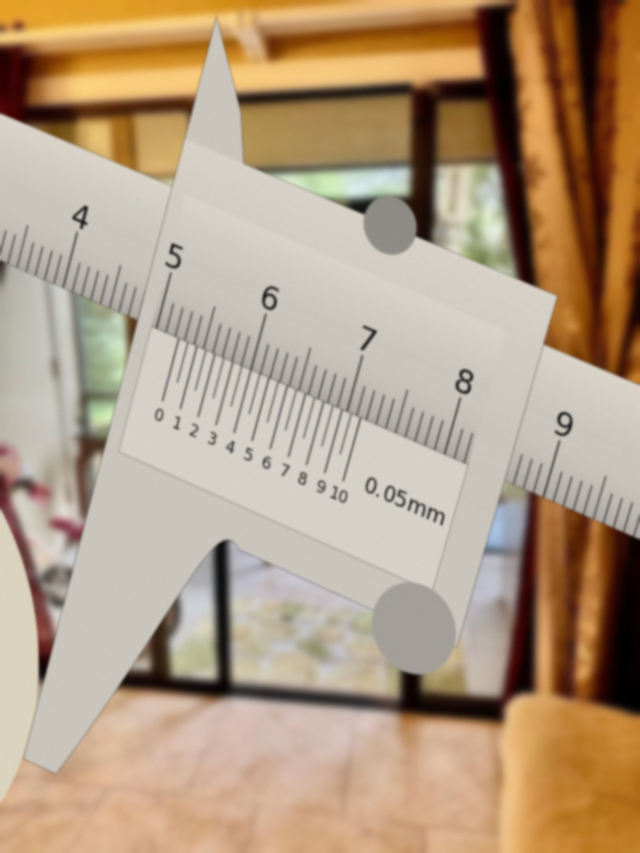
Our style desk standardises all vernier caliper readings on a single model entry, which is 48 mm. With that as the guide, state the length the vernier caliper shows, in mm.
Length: 52.4 mm
